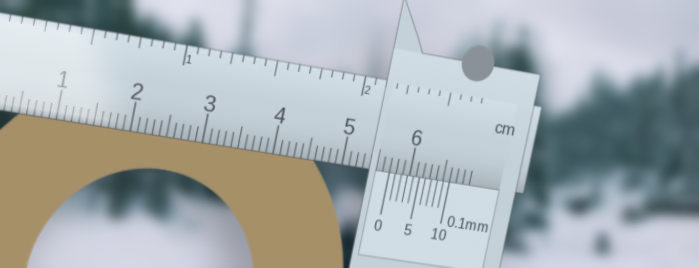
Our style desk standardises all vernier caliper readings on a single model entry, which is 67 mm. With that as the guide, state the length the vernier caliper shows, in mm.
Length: 57.0 mm
